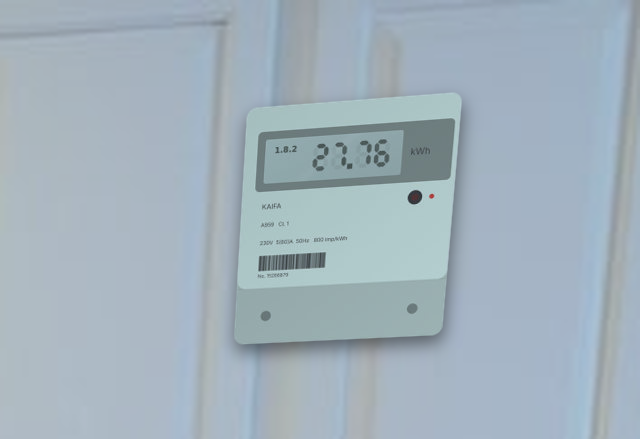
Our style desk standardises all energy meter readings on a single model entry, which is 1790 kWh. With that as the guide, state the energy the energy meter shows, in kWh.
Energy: 27.76 kWh
